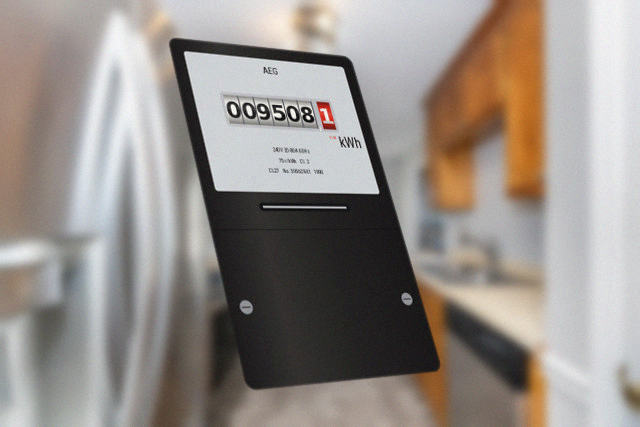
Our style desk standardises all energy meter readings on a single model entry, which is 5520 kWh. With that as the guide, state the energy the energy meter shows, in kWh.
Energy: 9508.1 kWh
